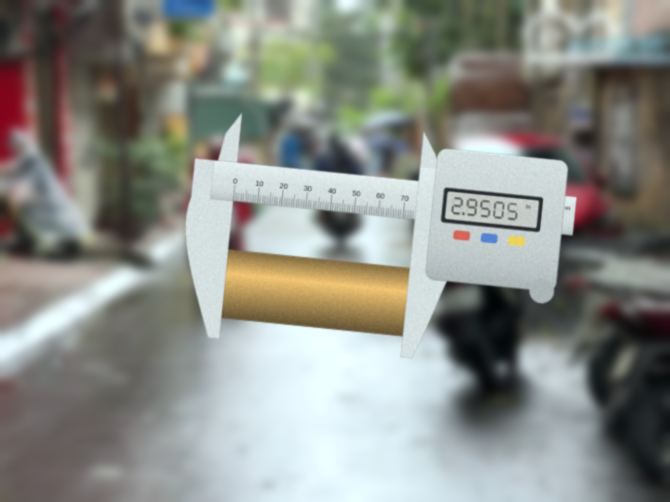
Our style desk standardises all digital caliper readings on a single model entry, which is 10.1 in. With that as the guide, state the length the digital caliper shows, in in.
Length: 2.9505 in
